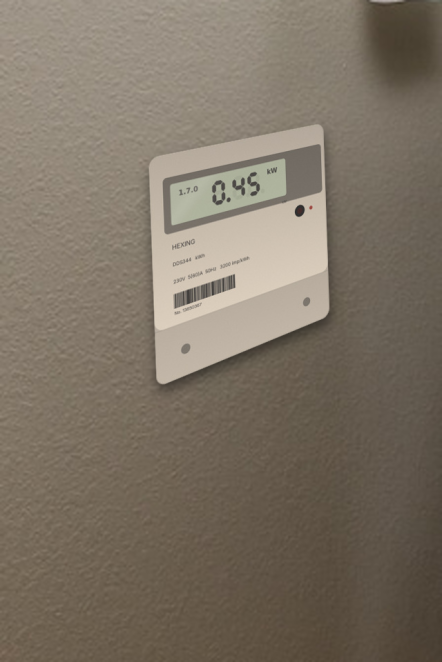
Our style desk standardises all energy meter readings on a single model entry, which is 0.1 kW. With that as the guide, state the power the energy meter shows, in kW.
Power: 0.45 kW
